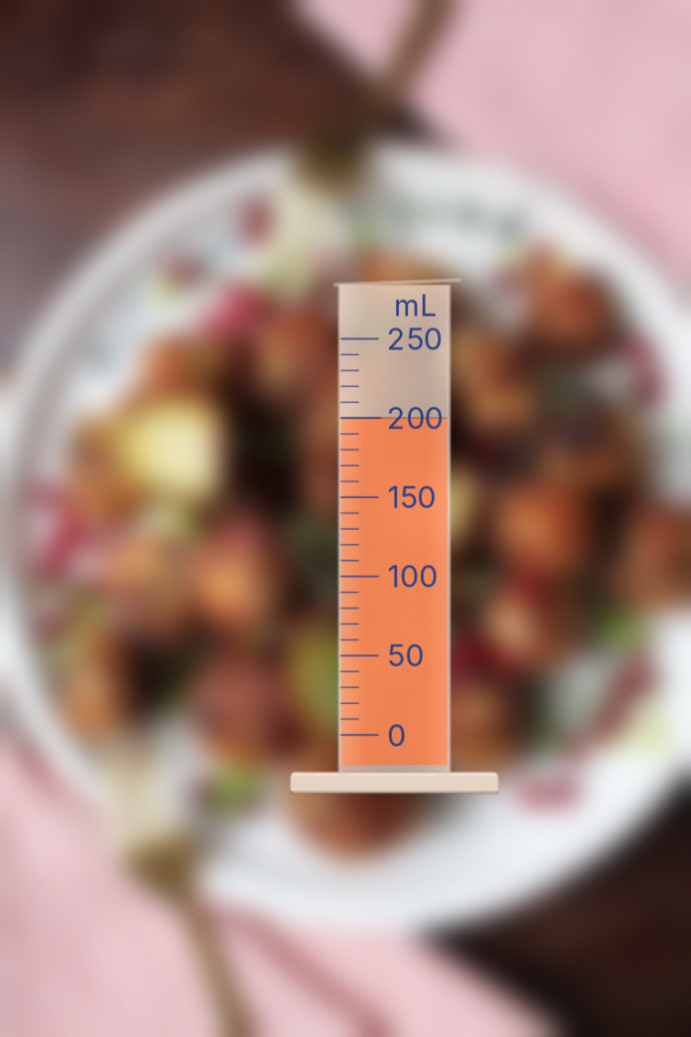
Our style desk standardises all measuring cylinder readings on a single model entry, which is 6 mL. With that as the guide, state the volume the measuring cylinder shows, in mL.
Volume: 200 mL
